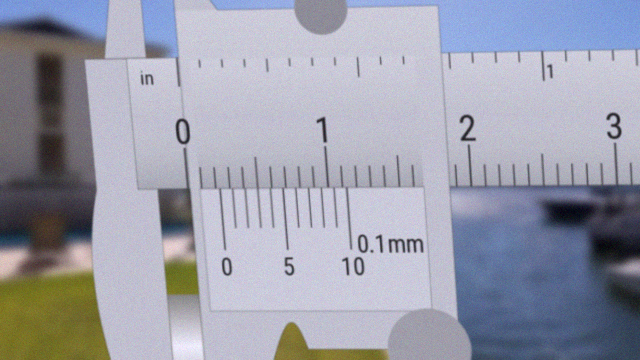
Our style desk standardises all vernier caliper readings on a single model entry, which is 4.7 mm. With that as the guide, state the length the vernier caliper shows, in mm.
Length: 2.3 mm
